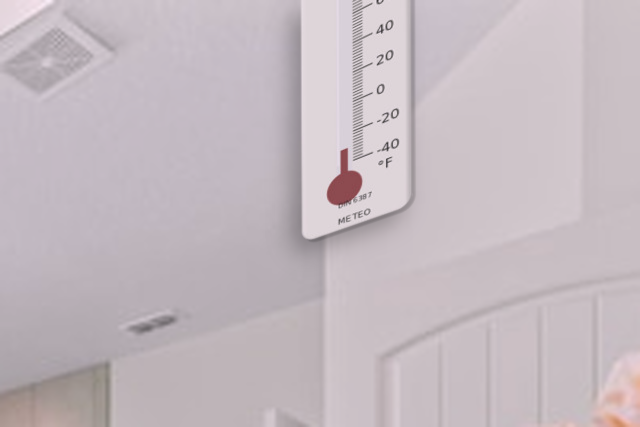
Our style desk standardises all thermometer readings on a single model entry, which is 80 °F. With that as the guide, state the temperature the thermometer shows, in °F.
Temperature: -30 °F
